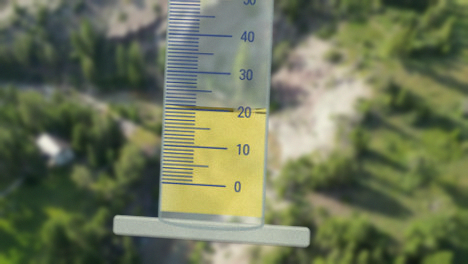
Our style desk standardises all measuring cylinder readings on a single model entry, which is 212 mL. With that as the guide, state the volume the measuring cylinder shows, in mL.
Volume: 20 mL
